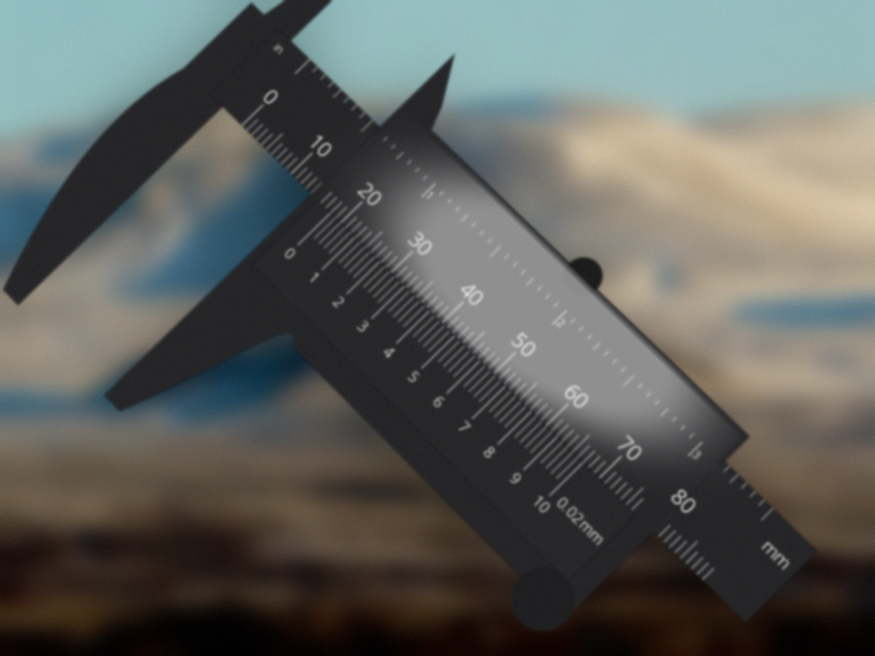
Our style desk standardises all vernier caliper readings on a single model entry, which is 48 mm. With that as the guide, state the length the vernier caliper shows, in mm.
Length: 18.0 mm
